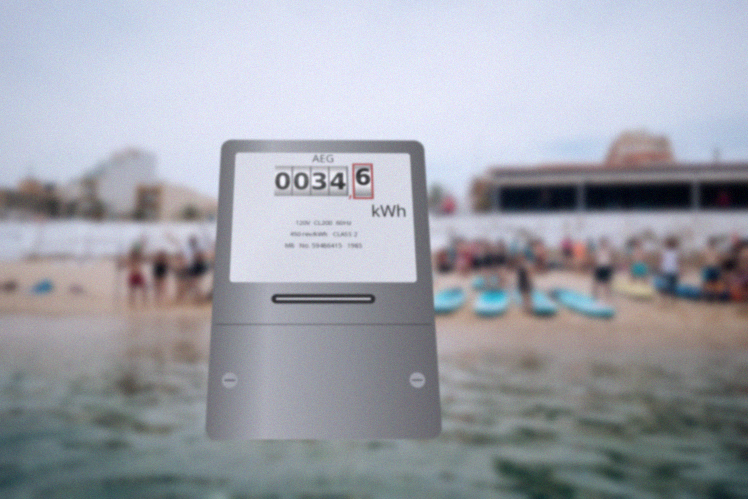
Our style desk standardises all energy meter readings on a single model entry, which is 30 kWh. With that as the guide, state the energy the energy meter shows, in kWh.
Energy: 34.6 kWh
